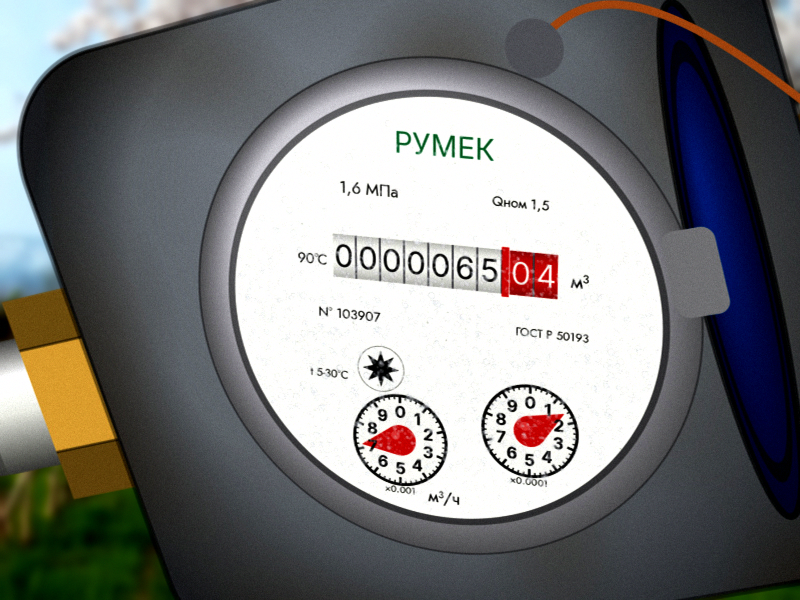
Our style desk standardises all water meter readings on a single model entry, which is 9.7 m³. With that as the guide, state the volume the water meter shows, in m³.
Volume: 65.0471 m³
